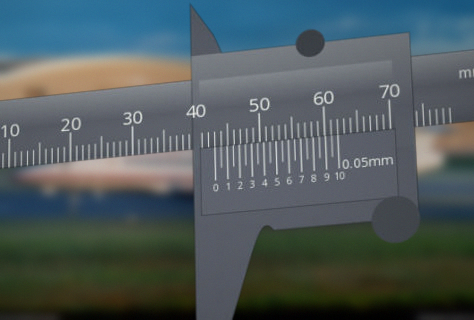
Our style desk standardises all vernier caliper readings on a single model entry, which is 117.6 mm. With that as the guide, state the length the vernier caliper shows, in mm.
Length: 43.0 mm
